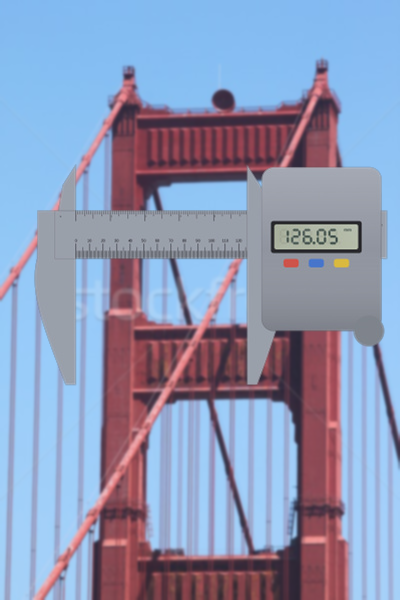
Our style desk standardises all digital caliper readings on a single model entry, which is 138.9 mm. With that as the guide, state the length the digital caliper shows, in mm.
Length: 126.05 mm
